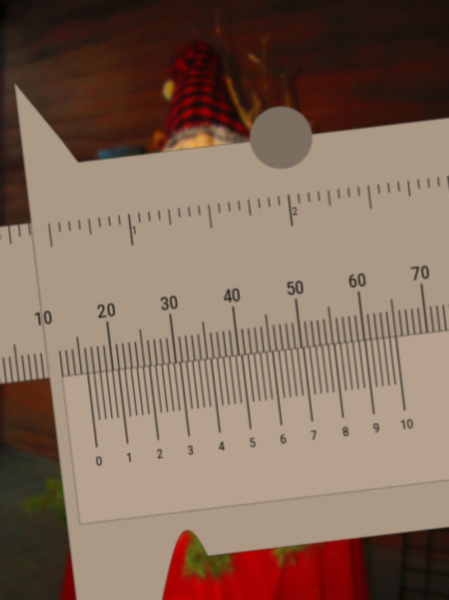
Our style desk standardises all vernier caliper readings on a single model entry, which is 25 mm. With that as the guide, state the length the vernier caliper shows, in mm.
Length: 16.0 mm
